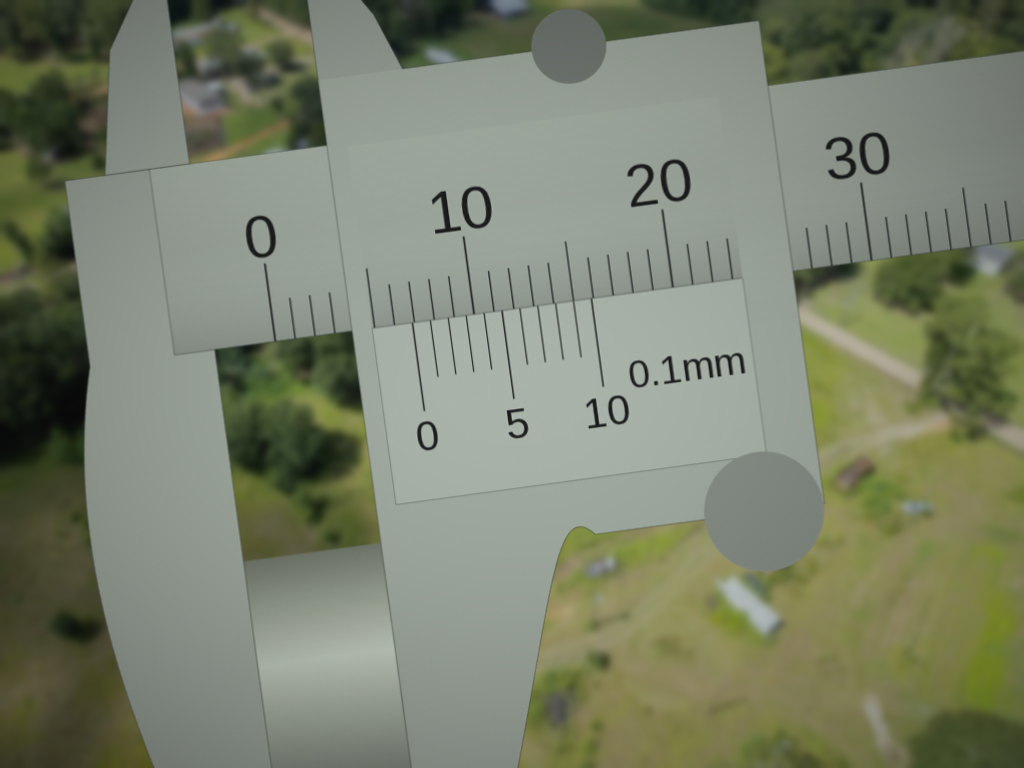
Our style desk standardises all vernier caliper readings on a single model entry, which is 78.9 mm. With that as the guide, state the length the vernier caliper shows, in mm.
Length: 6.9 mm
